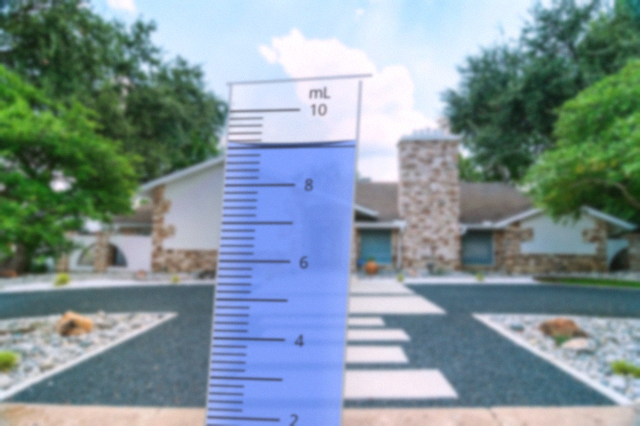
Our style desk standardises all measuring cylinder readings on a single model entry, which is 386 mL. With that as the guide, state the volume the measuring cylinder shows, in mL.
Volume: 9 mL
